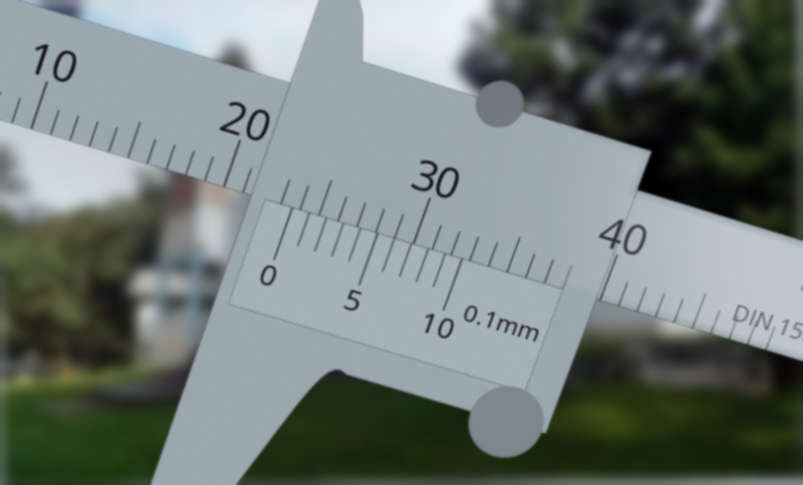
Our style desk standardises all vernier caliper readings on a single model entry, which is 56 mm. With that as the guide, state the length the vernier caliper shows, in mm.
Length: 23.6 mm
